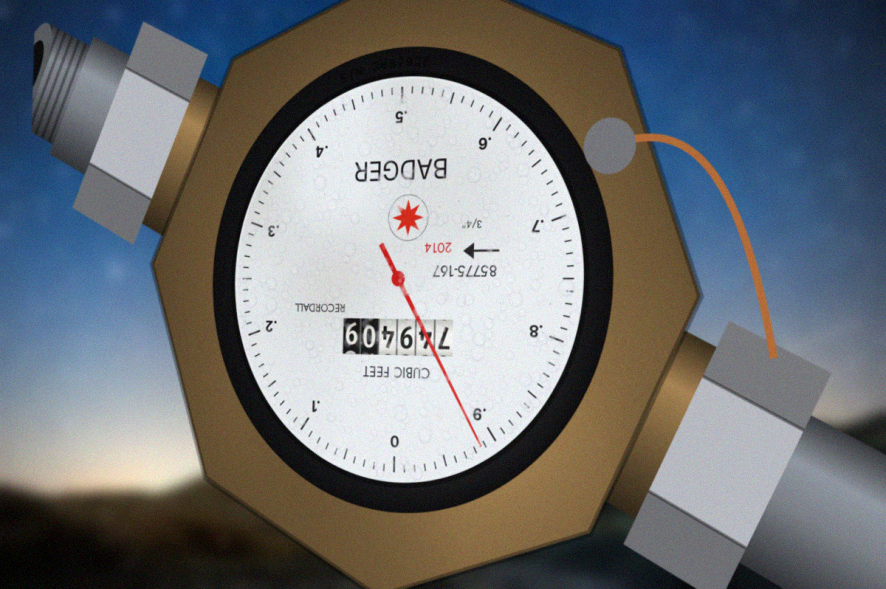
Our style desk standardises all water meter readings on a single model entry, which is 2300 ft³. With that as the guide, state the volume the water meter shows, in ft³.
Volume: 749408.91 ft³
